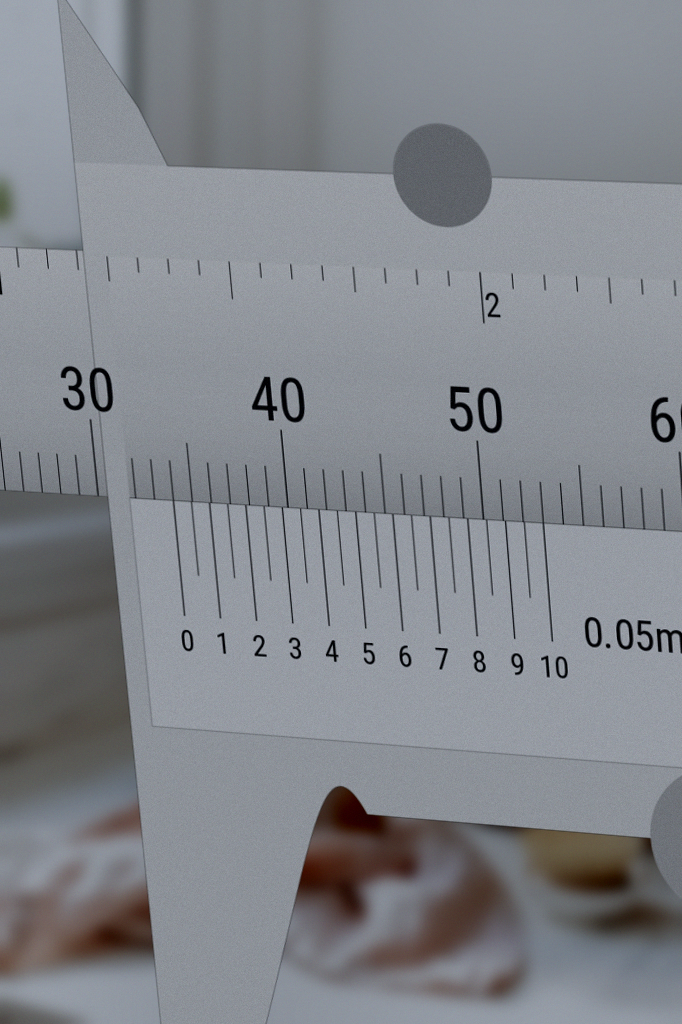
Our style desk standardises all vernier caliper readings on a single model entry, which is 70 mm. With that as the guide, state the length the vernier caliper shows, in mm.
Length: 34.0 mm
